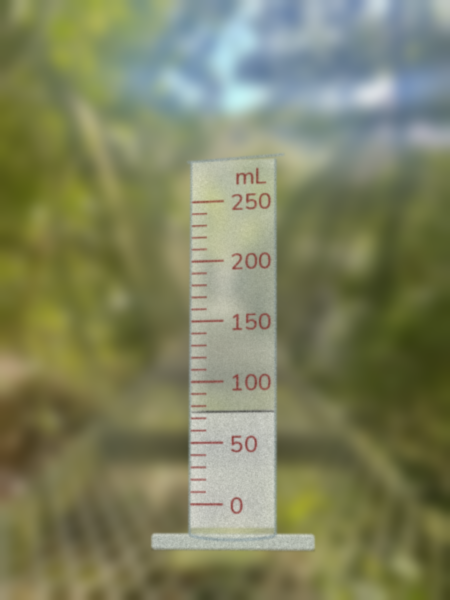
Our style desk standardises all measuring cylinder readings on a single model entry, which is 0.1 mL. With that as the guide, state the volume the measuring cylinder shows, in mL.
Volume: 75 mL
